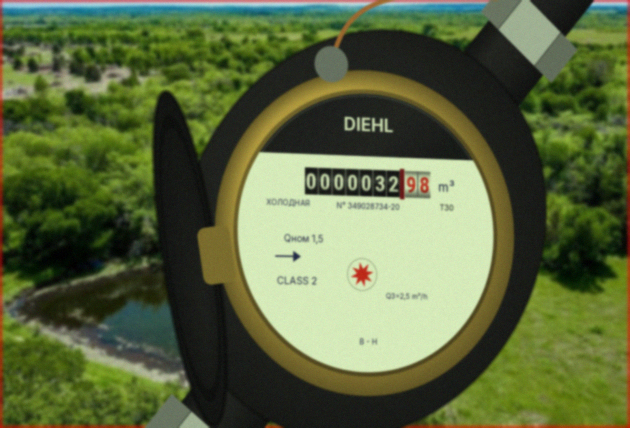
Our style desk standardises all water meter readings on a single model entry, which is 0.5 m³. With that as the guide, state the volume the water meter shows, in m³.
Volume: 32.98 m³
